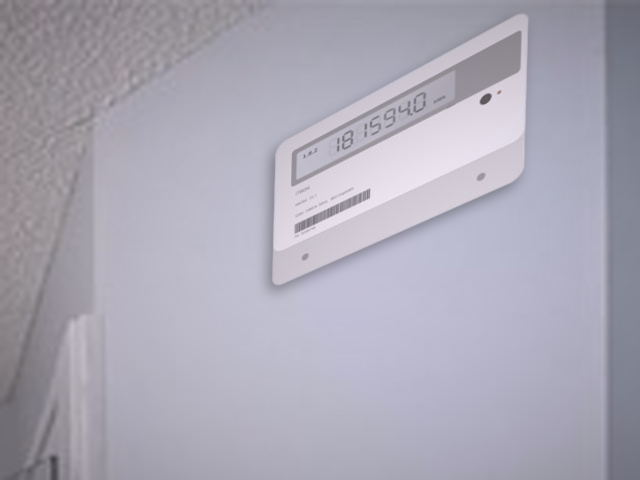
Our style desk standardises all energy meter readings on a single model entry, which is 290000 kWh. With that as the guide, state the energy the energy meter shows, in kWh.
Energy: 181594.0 kWh
